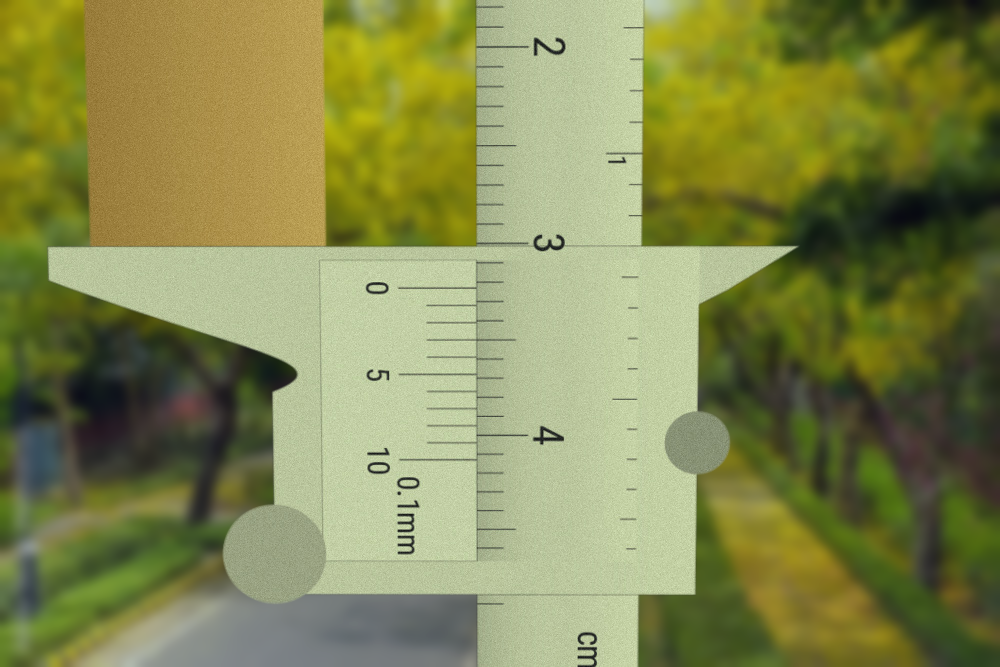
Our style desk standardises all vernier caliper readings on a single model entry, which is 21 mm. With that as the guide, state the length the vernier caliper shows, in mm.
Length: 32.3 mm
